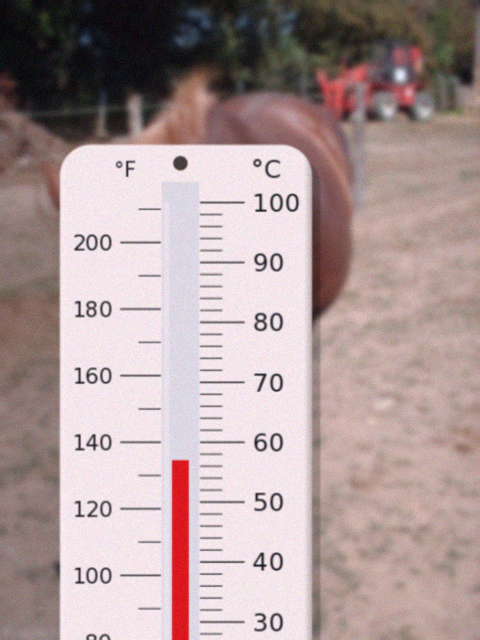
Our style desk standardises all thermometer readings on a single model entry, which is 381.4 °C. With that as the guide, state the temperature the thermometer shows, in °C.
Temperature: 57 °C
